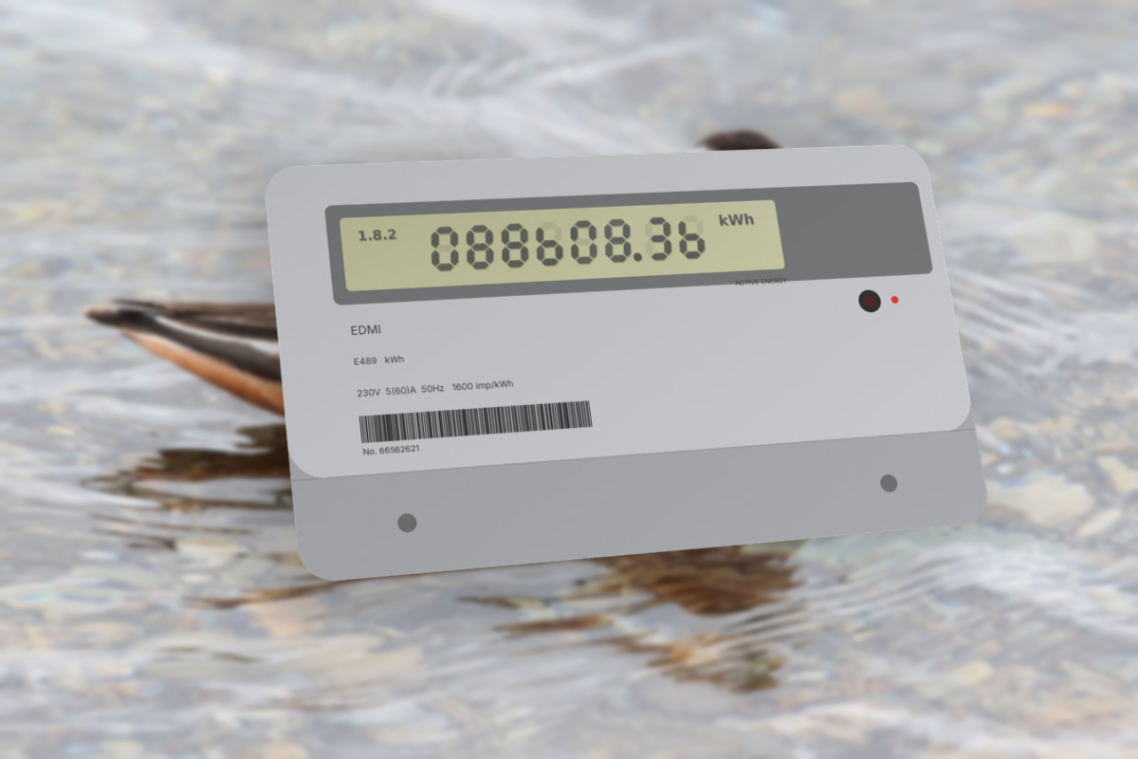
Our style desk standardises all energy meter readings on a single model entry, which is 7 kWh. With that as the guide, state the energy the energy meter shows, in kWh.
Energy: 88608.36 kWh
